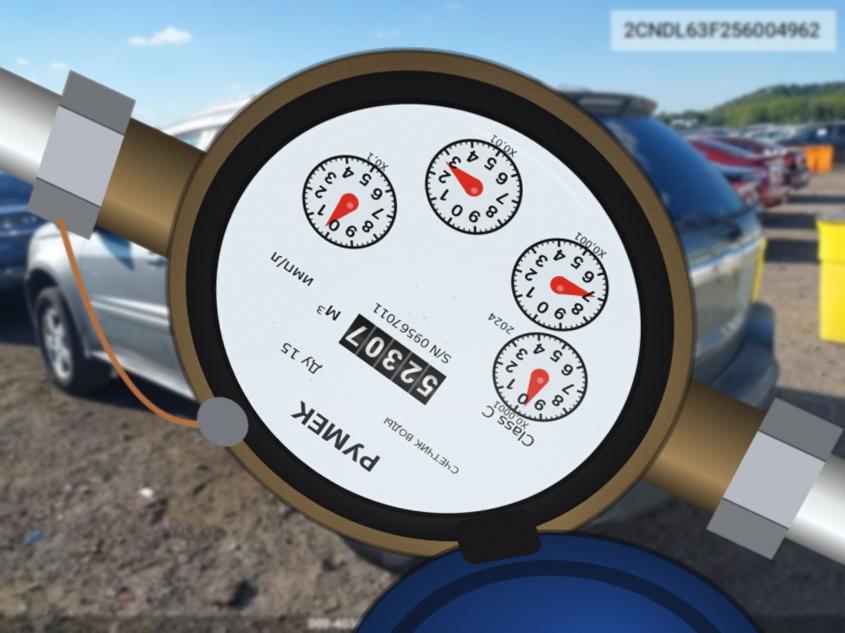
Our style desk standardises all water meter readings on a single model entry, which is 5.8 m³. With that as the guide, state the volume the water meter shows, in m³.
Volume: 52307.0269 m³
